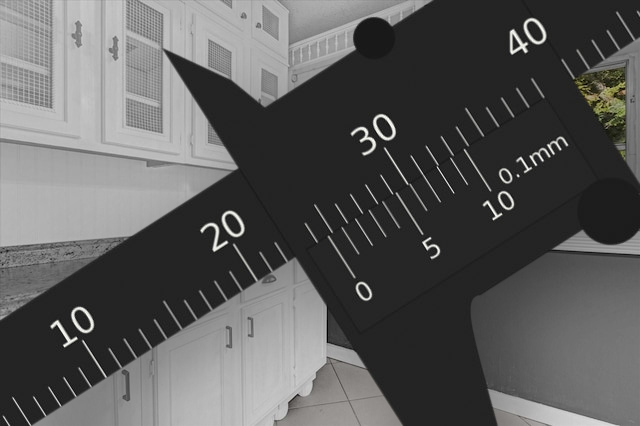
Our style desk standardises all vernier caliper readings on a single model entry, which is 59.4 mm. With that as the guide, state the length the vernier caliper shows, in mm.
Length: 24.7 mm
